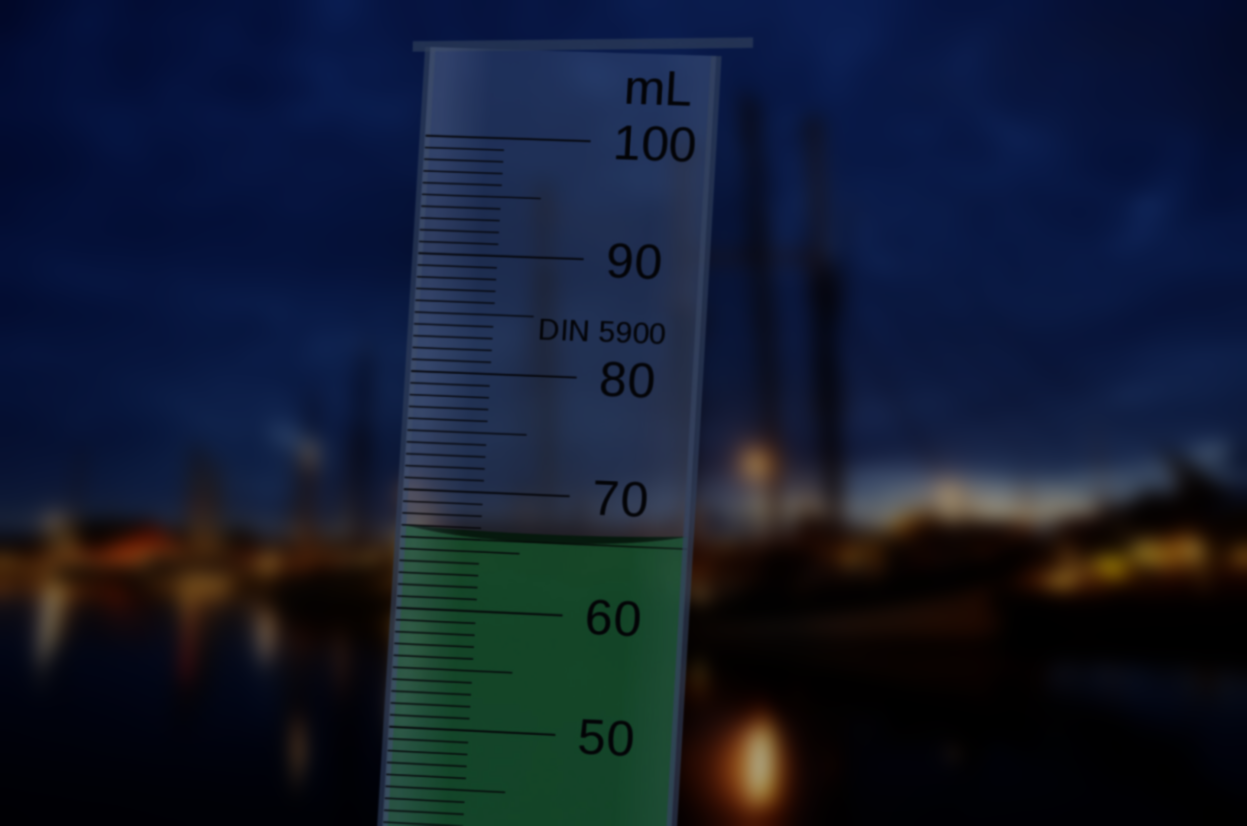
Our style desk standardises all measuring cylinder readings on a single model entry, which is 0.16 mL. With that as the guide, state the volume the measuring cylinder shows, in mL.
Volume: 66 mL
